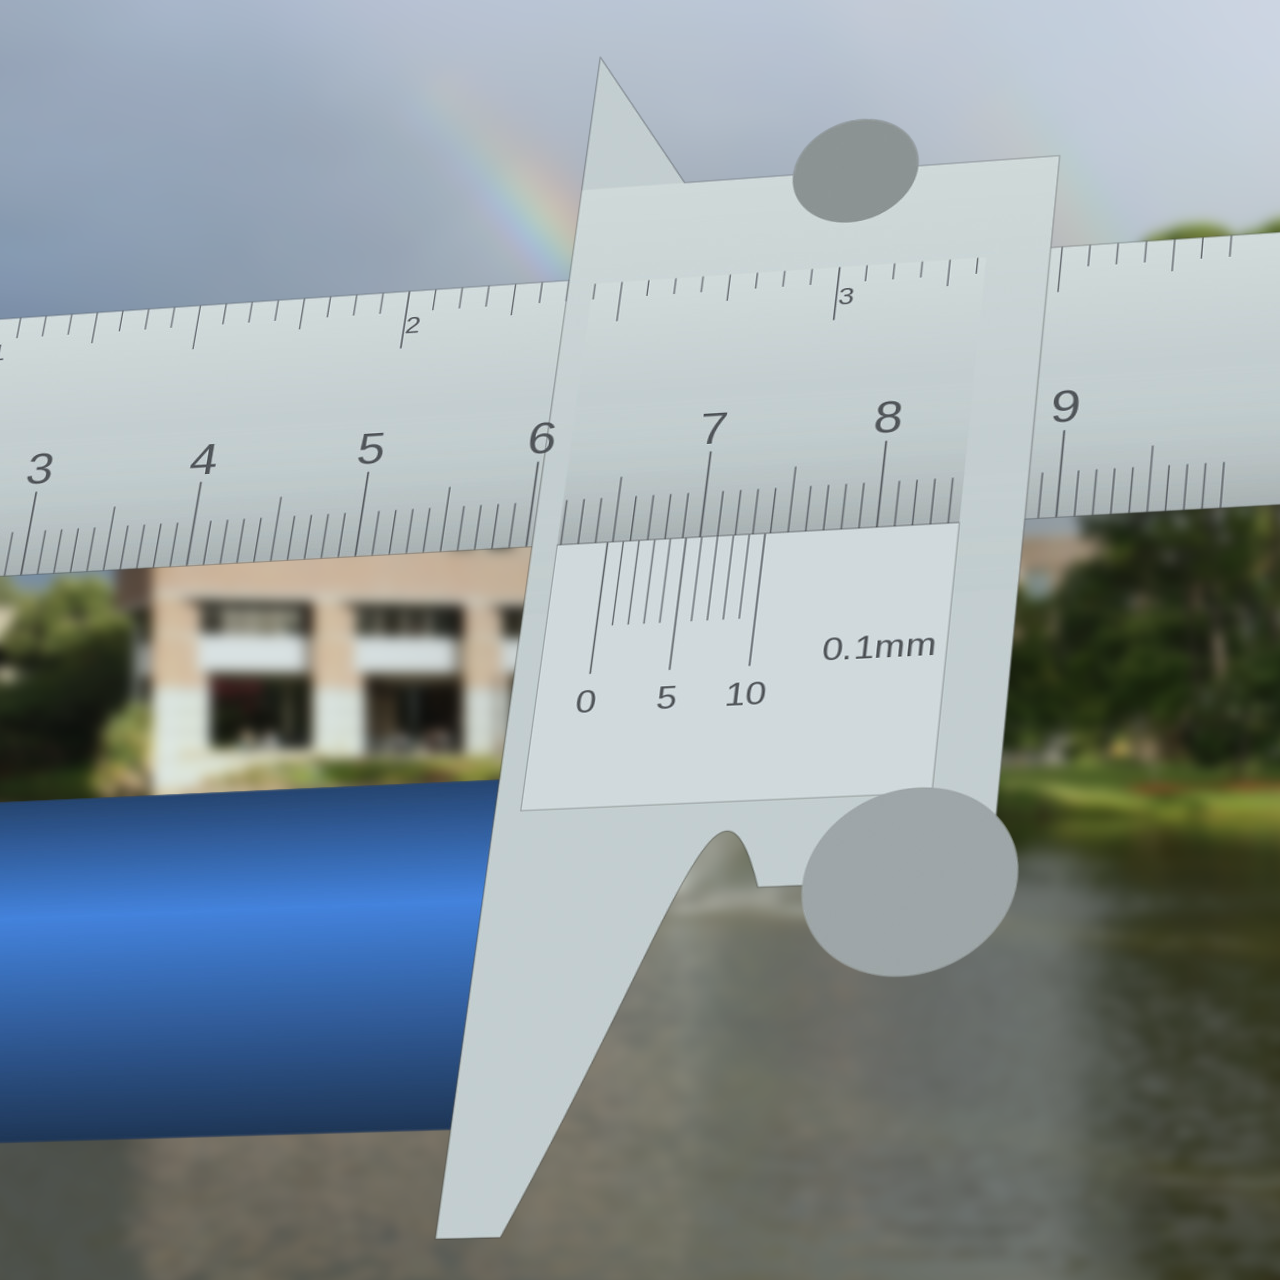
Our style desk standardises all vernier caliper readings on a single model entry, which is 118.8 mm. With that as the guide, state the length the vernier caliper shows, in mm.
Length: 64.7 mm
